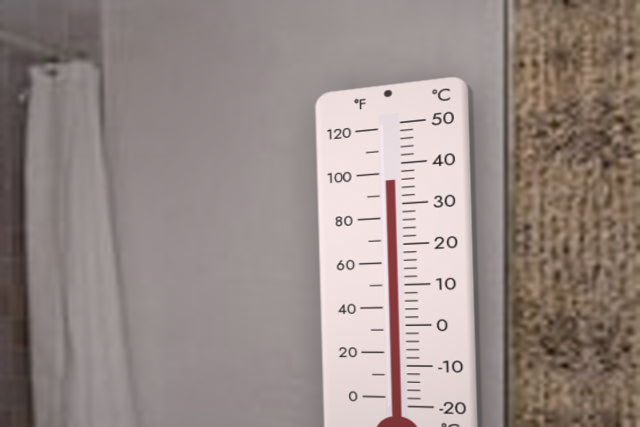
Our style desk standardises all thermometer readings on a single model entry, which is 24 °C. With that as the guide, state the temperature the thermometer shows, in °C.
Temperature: 36 °C
